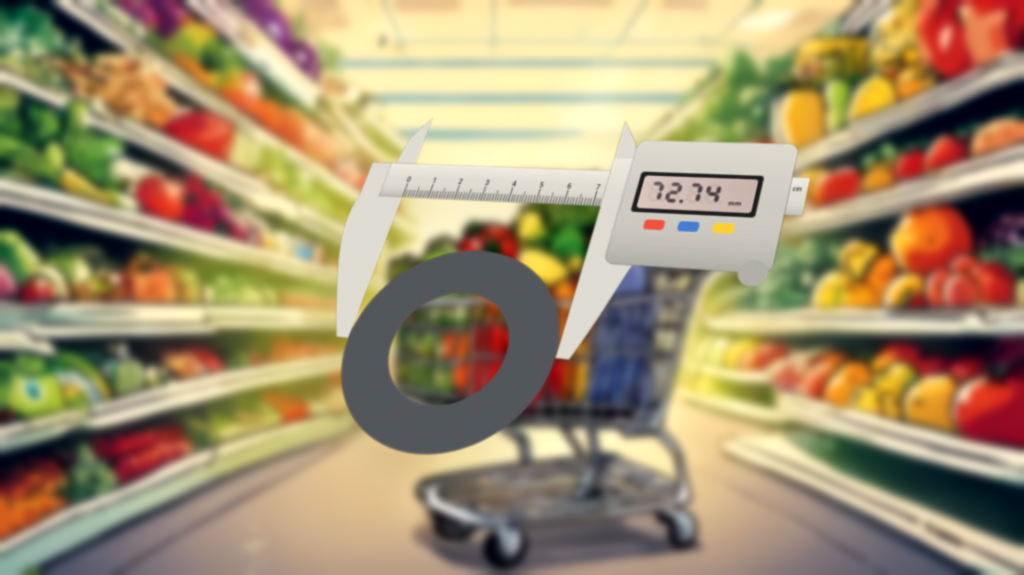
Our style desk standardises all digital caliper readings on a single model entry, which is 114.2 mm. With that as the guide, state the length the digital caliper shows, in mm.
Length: 72.74 mm
